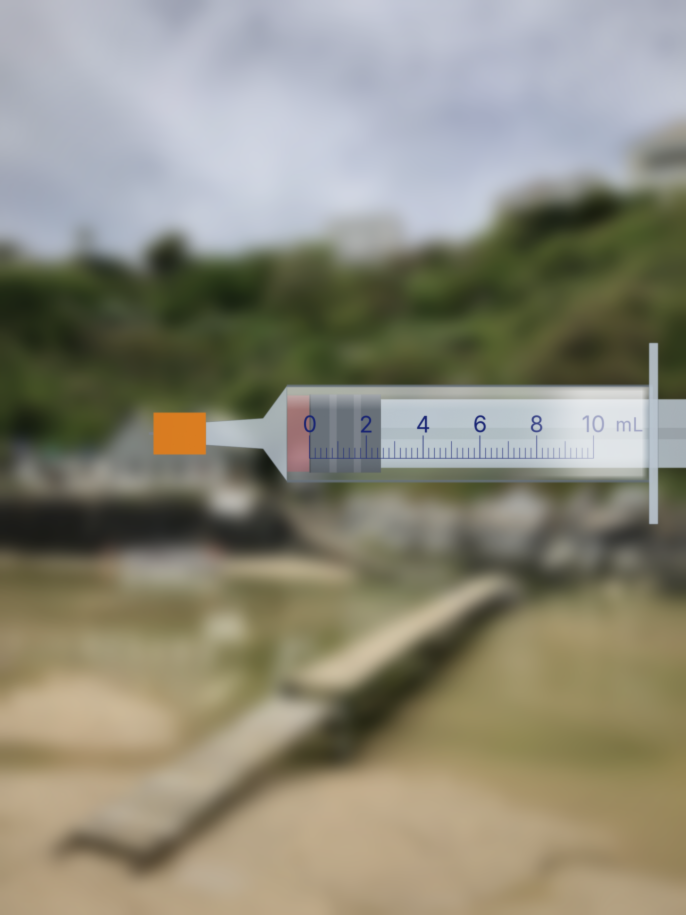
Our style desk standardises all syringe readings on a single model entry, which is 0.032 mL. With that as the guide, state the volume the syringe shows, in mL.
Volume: 0 mL
